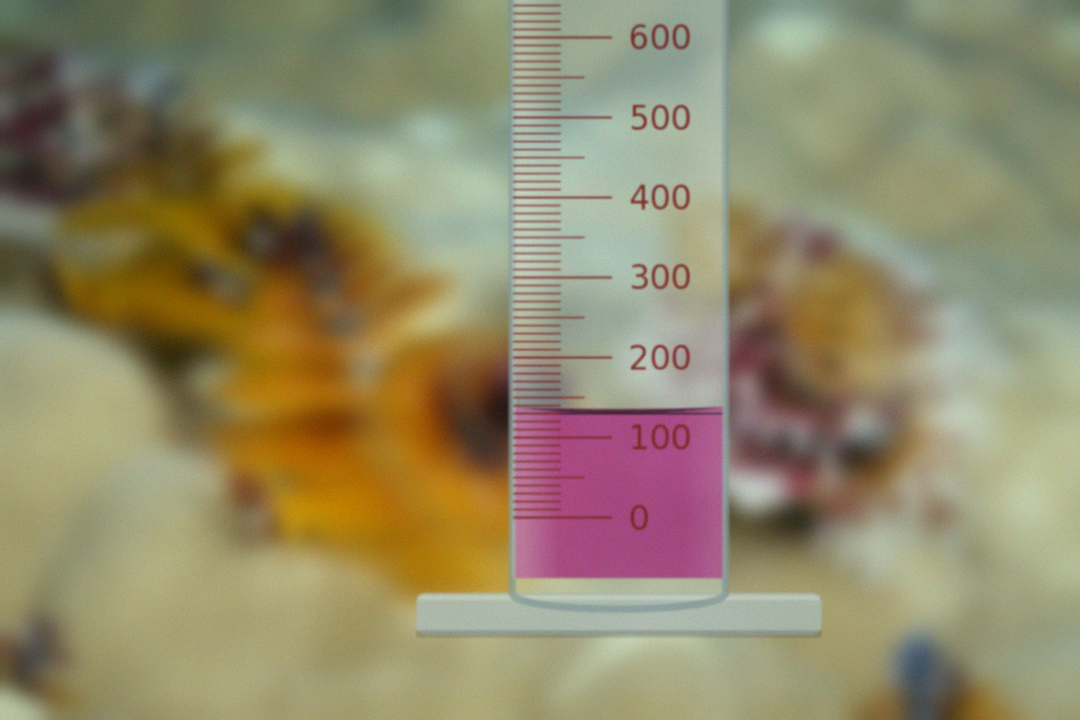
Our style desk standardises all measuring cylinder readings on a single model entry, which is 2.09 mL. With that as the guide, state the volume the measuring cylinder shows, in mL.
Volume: 130 mL
